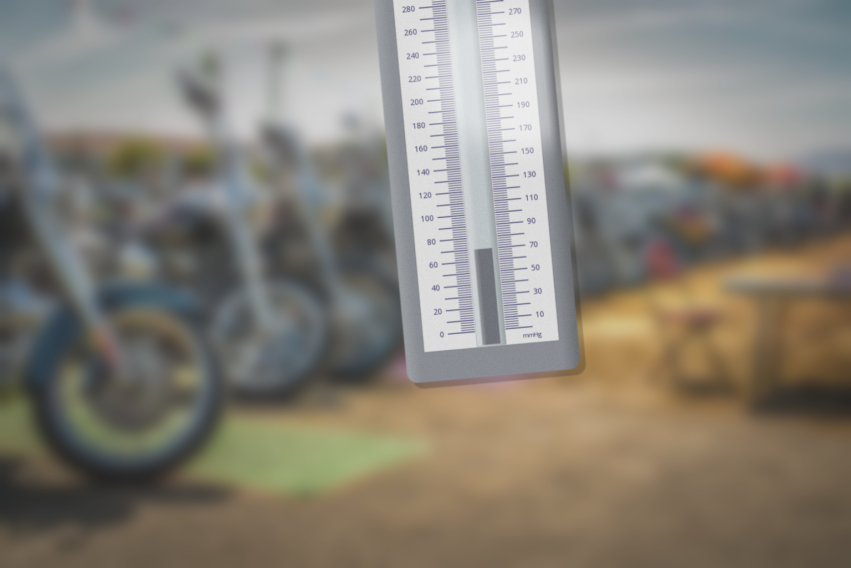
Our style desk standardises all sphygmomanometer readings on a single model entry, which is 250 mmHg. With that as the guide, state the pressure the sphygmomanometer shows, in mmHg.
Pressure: 70 mmHg
